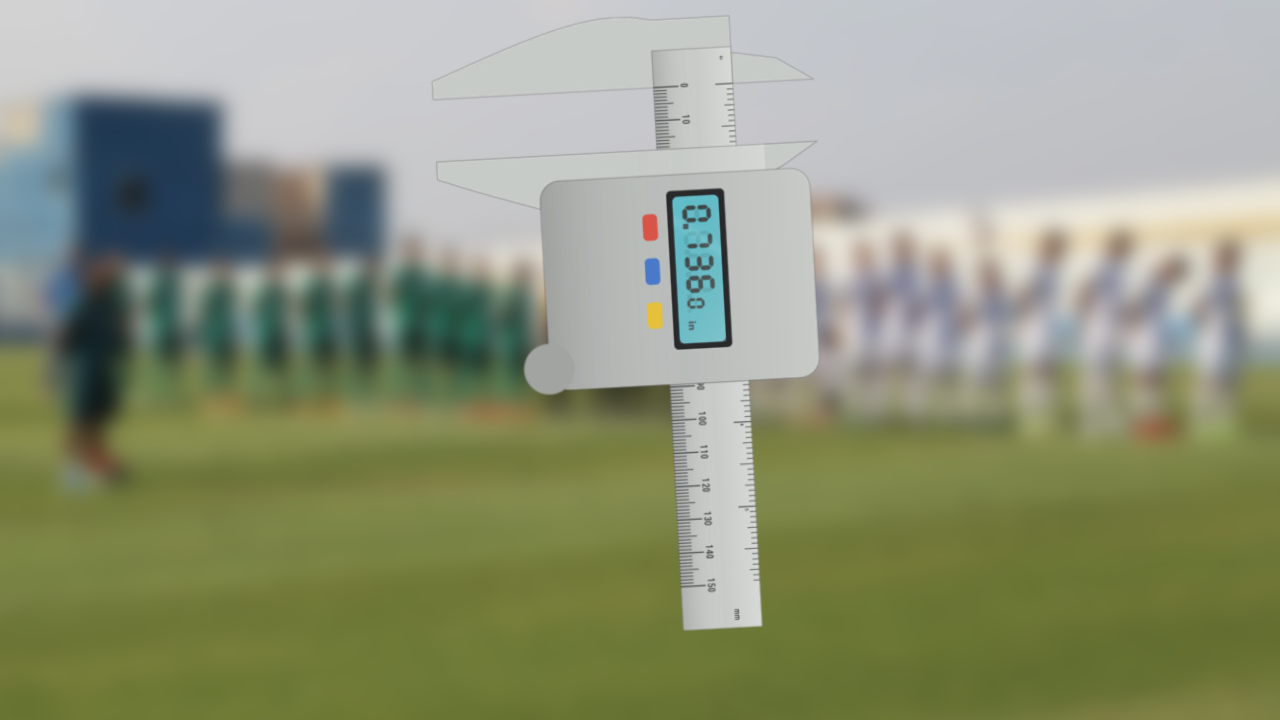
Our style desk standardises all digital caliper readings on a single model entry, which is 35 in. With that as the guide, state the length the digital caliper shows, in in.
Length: 0.7360 in
